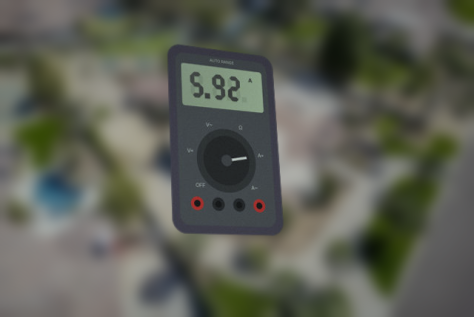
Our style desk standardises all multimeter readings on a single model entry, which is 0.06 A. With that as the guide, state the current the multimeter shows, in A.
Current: 5.92 A
